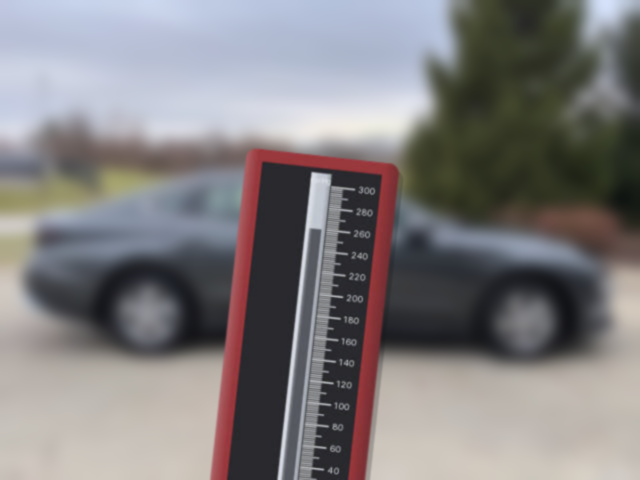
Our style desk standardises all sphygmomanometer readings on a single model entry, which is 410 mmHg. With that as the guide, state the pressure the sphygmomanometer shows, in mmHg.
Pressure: 260 mmHg
